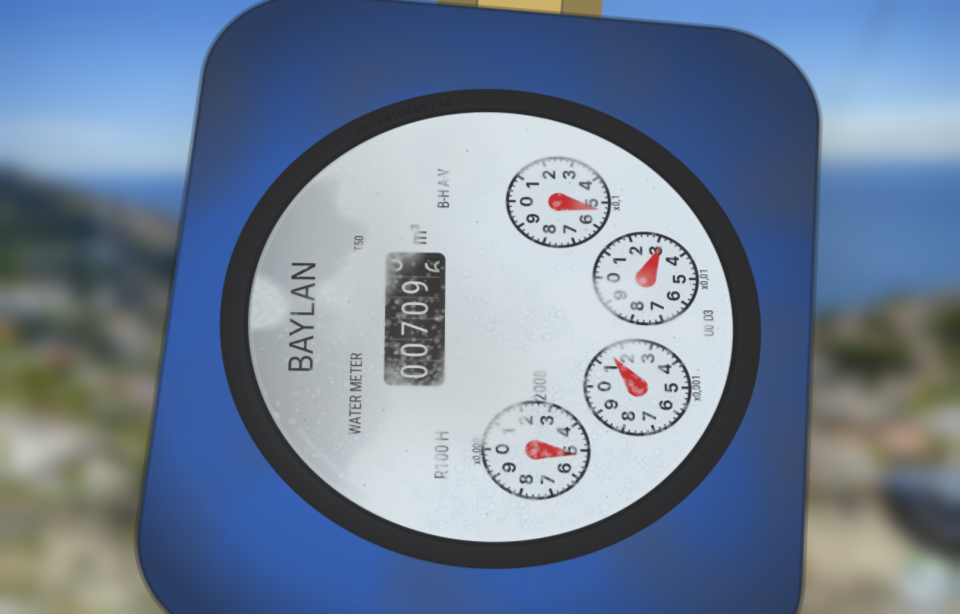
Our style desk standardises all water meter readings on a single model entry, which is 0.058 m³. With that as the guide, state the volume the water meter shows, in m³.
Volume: 7095.5315 m³
